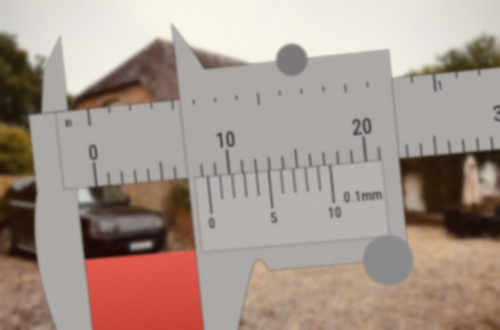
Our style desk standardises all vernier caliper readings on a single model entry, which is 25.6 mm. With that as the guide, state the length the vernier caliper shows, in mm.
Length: 8.4 mm
